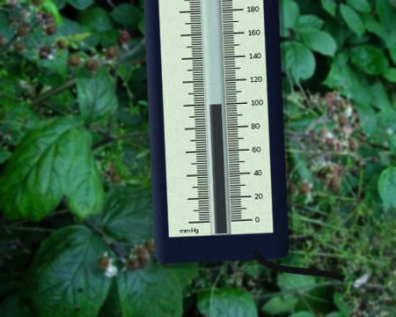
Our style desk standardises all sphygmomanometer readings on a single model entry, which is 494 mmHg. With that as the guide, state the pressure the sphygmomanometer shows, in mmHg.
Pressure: 100 mmHg
